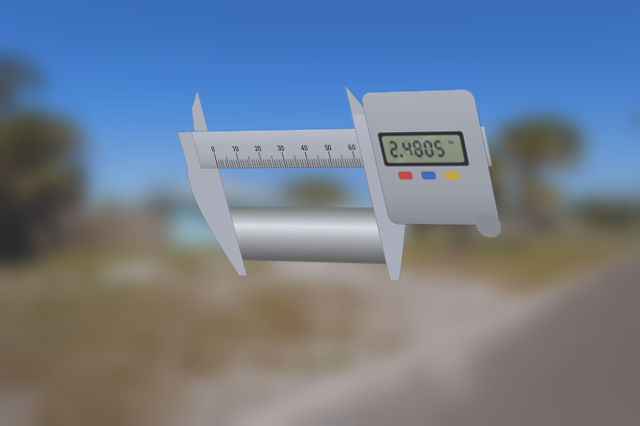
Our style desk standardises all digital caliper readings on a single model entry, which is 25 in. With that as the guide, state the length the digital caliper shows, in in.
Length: 2.4805 in
